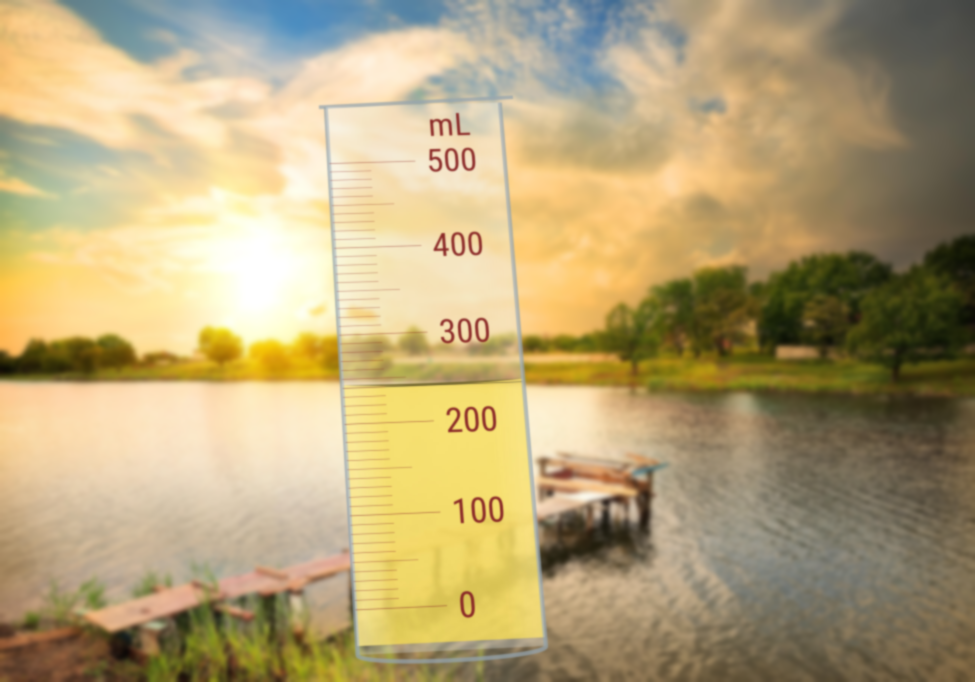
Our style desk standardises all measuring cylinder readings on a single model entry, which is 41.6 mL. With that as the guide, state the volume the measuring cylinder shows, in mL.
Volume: 240 mL
